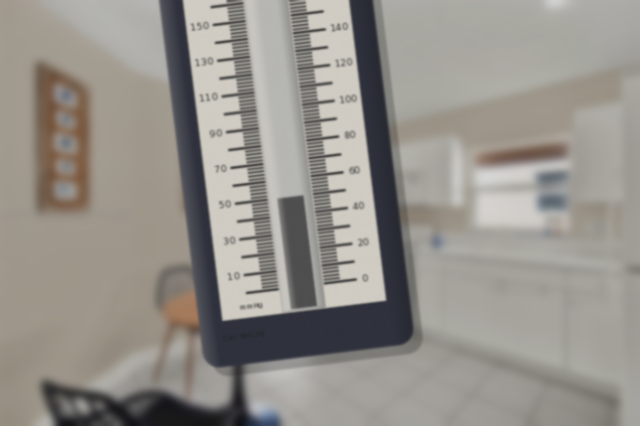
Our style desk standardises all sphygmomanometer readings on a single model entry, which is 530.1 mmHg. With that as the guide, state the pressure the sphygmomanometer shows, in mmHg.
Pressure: 50 mmHg
